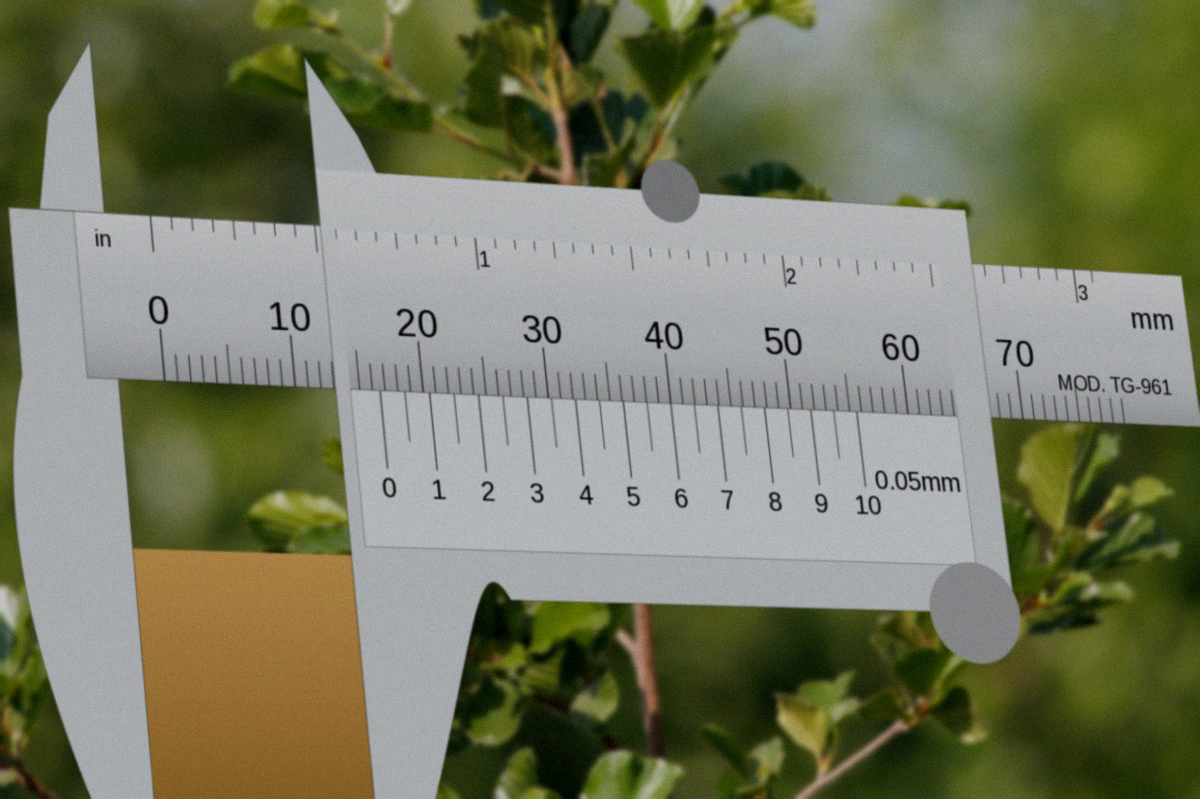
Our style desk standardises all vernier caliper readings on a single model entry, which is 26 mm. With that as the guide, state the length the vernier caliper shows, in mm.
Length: 16.6 mm
